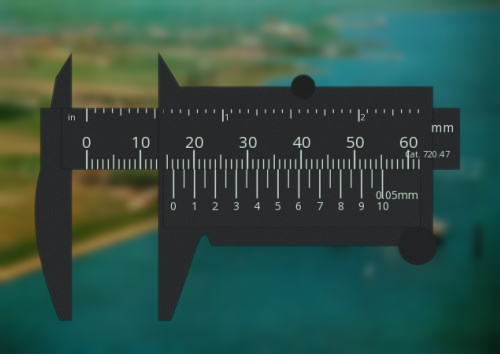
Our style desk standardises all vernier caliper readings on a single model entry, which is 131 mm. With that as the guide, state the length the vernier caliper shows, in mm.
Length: 16.2 mm
